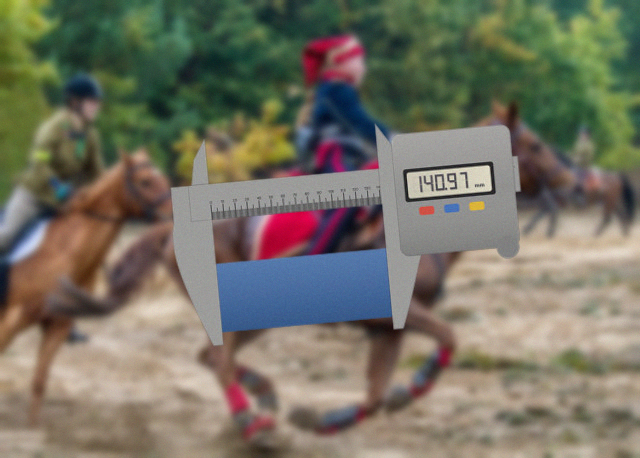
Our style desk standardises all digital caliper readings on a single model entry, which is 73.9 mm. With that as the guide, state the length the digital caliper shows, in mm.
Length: 140.97 mm
